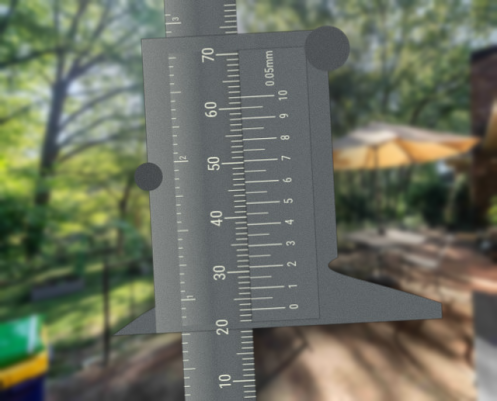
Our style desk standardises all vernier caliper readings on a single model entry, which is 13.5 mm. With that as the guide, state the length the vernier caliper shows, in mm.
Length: 23.0 mm
